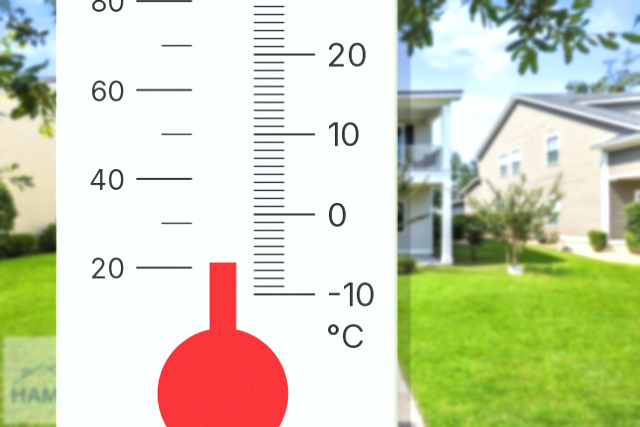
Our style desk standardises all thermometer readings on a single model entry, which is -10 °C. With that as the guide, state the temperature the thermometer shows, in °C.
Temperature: -6 °C
